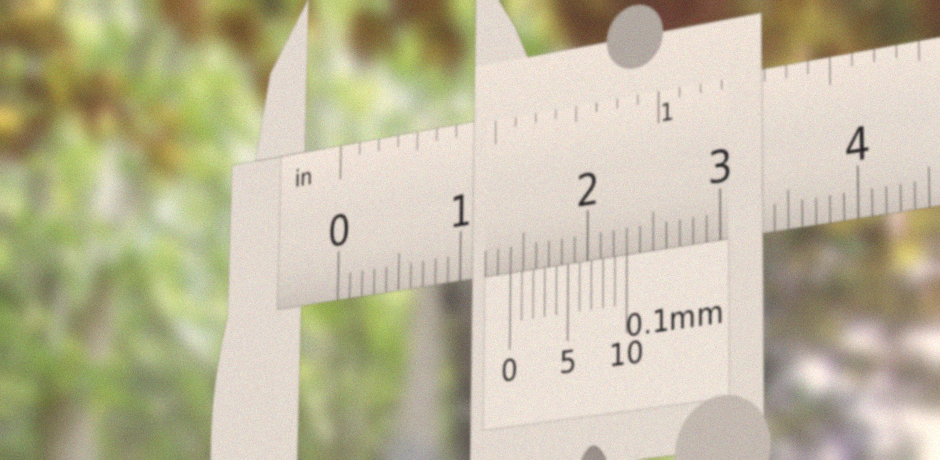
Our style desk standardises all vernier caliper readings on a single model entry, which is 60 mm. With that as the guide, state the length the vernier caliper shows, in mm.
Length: 14.0 mm
